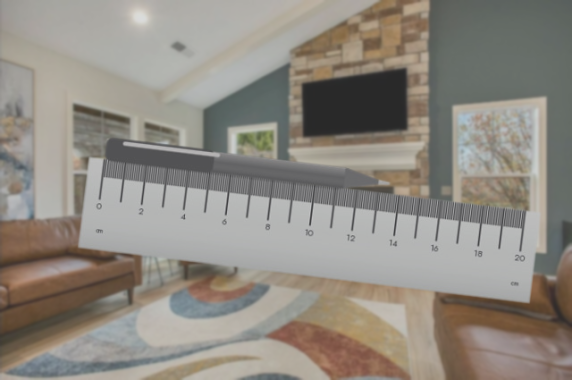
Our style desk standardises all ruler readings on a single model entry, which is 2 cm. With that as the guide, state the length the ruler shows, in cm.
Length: 13.5 cm
